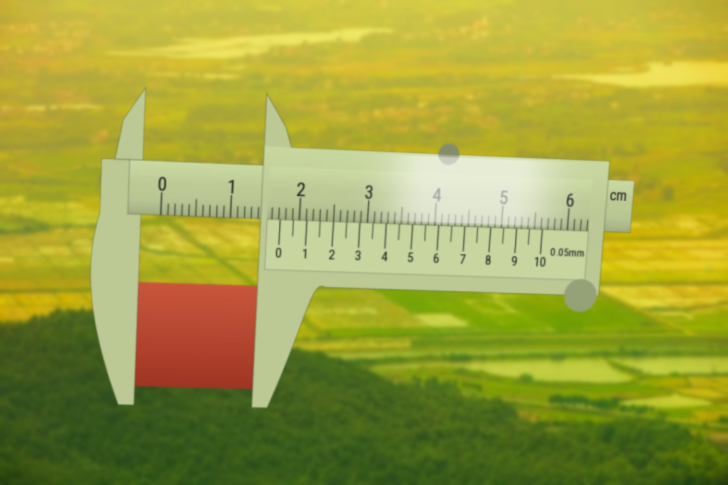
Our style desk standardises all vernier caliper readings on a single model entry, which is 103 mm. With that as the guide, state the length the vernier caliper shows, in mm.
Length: 17.2 mm
